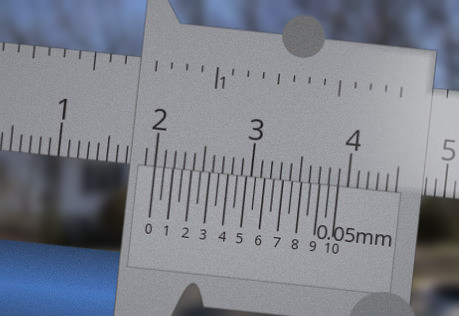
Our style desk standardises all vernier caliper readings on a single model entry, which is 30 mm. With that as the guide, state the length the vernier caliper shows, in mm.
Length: 20.0 mm
